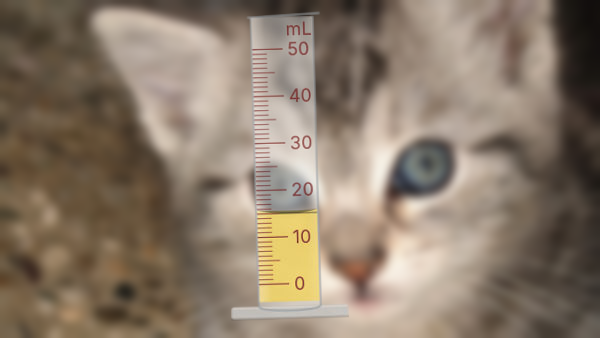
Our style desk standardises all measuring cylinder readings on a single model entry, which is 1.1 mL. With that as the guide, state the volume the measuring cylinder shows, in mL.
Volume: 15 mL
